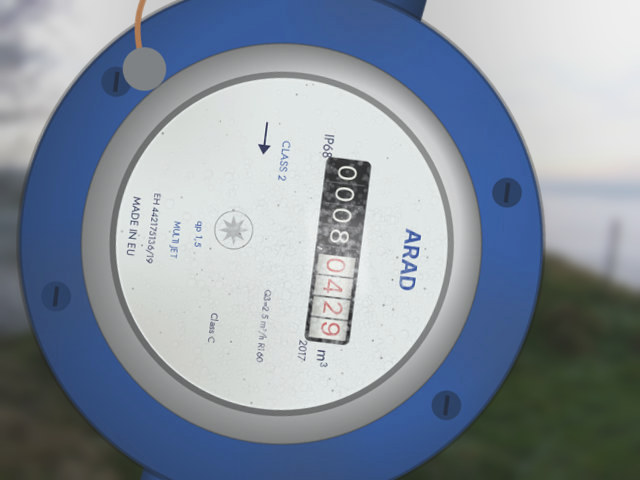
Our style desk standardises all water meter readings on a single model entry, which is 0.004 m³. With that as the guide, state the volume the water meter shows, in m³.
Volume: 8.0429 m³
